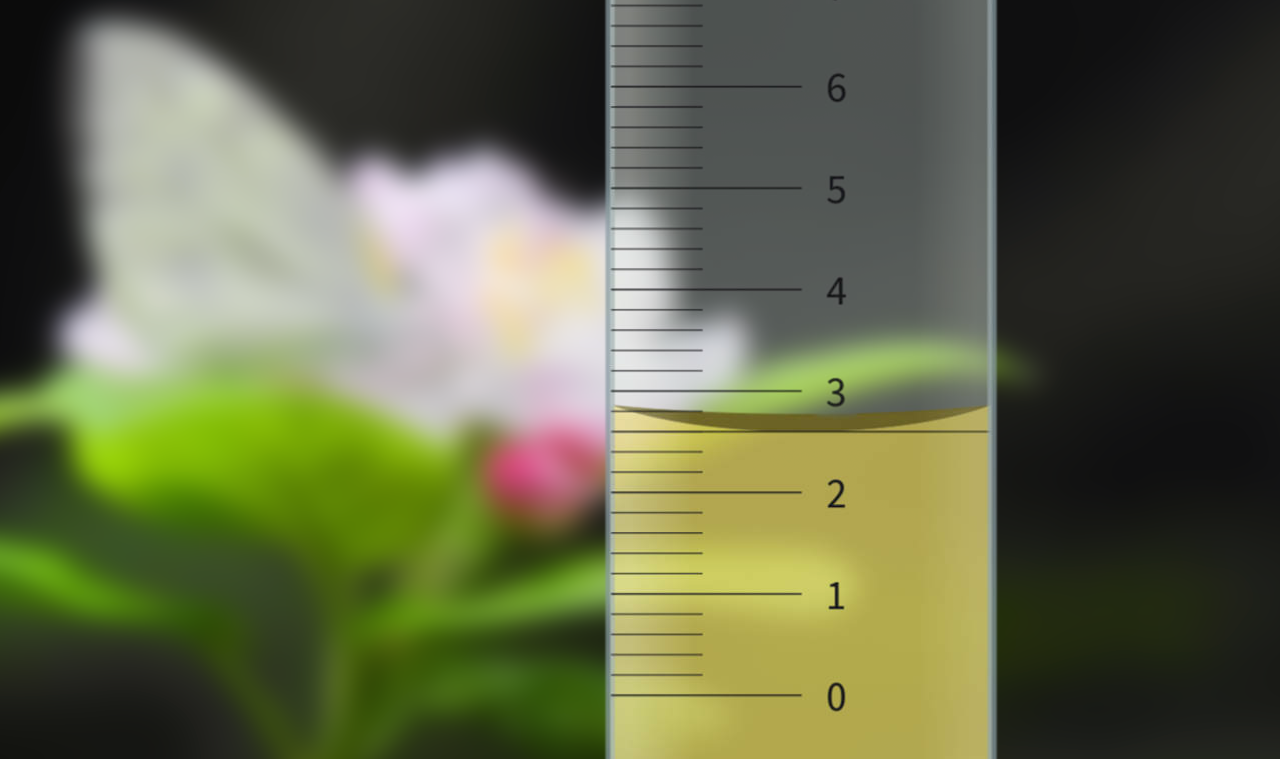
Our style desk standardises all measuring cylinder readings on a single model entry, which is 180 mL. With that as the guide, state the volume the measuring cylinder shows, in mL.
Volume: 2.6 mL
